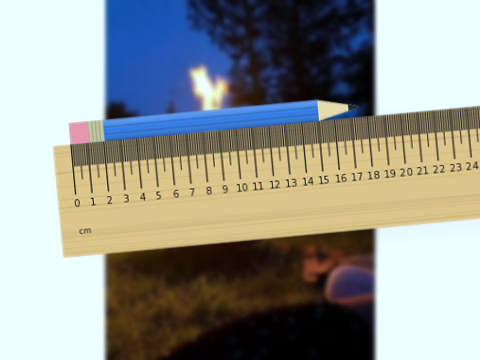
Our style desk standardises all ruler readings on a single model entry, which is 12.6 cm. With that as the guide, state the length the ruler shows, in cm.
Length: 17.5 cm
